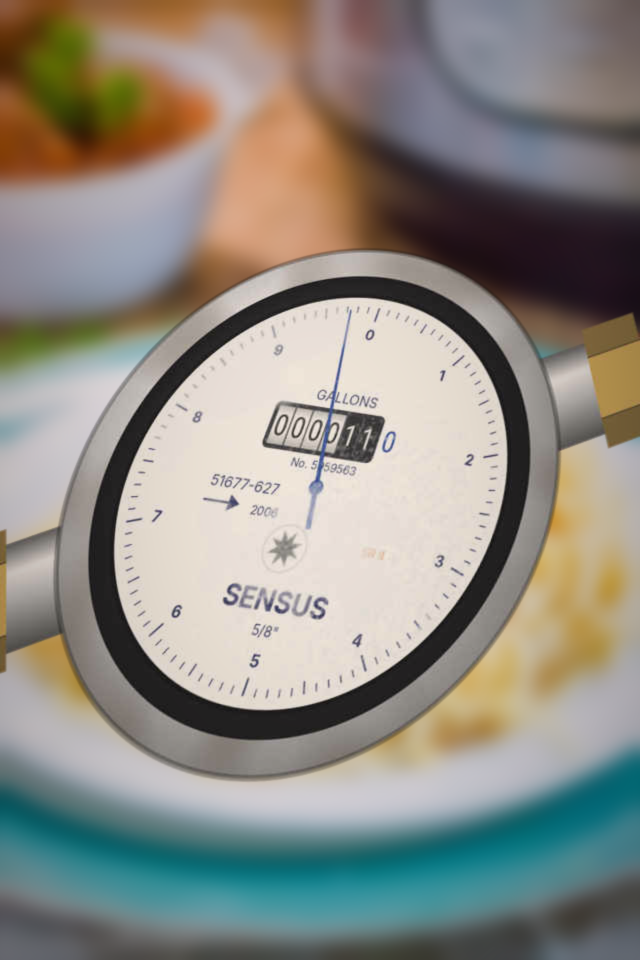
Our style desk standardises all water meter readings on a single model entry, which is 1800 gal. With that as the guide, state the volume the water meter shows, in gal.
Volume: 109.7 gal
